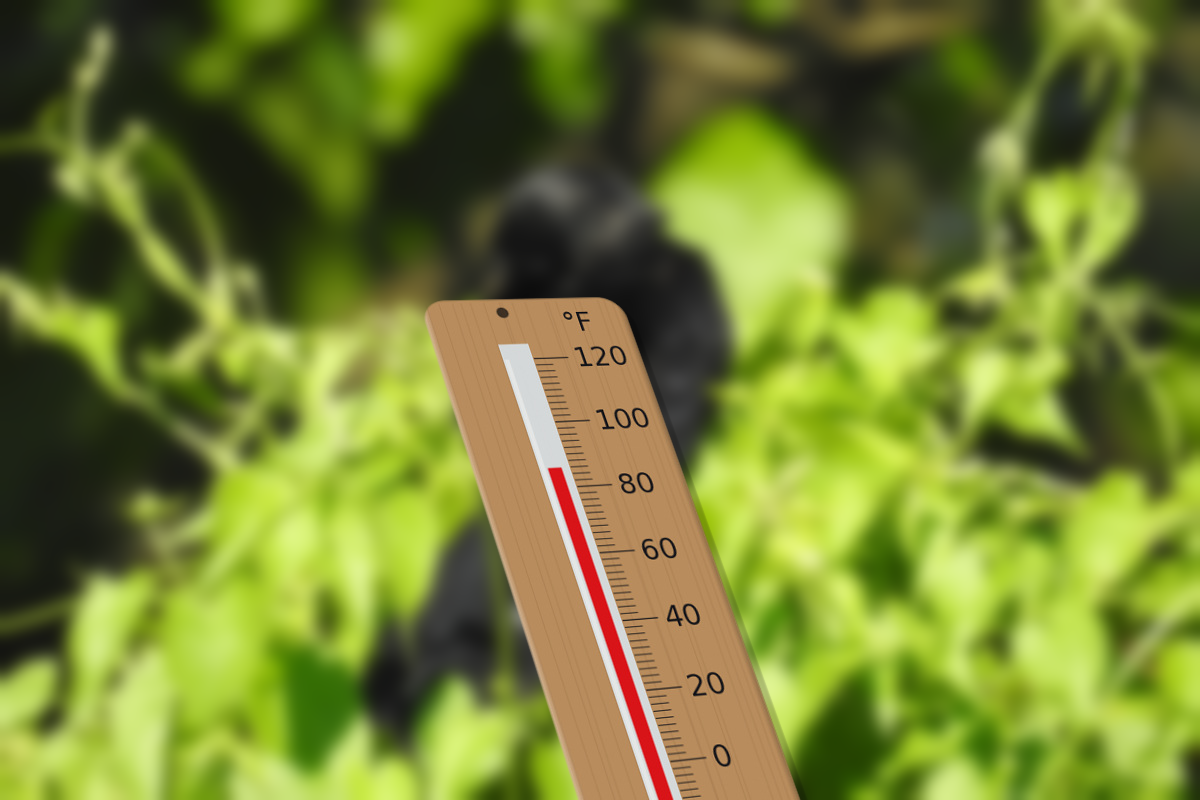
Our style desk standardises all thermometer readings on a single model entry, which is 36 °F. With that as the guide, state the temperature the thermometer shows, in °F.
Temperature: 86 °F
